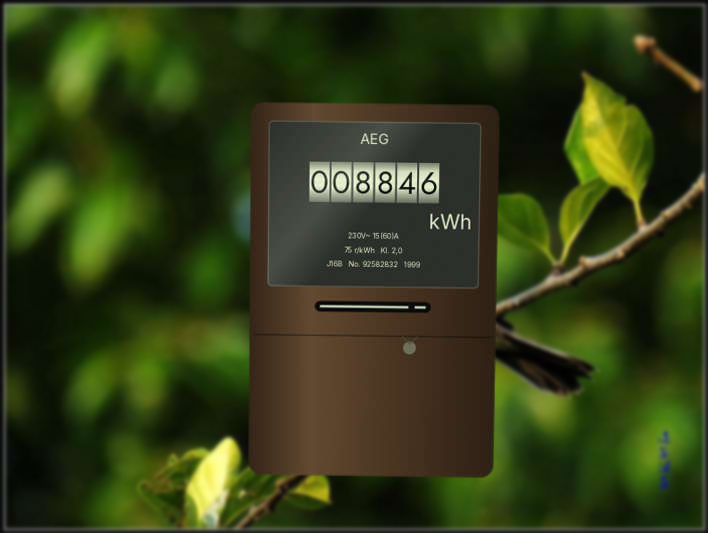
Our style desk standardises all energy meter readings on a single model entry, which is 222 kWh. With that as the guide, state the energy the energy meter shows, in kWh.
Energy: 8846 kWh
